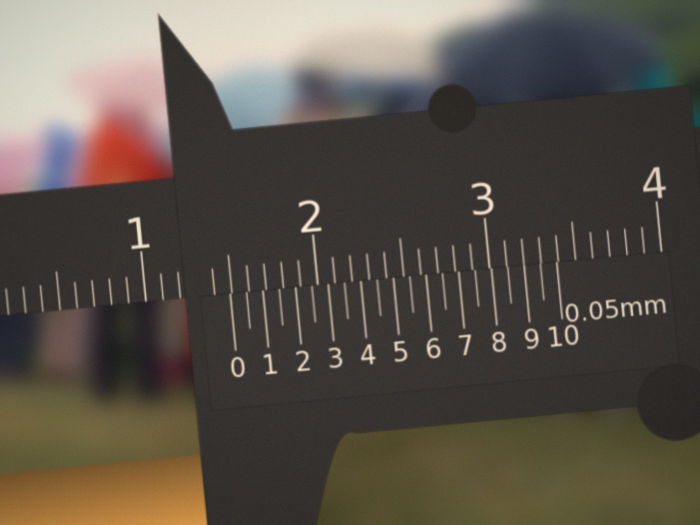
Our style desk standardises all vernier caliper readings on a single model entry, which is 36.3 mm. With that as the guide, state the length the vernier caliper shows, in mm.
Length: 14.9 mm
